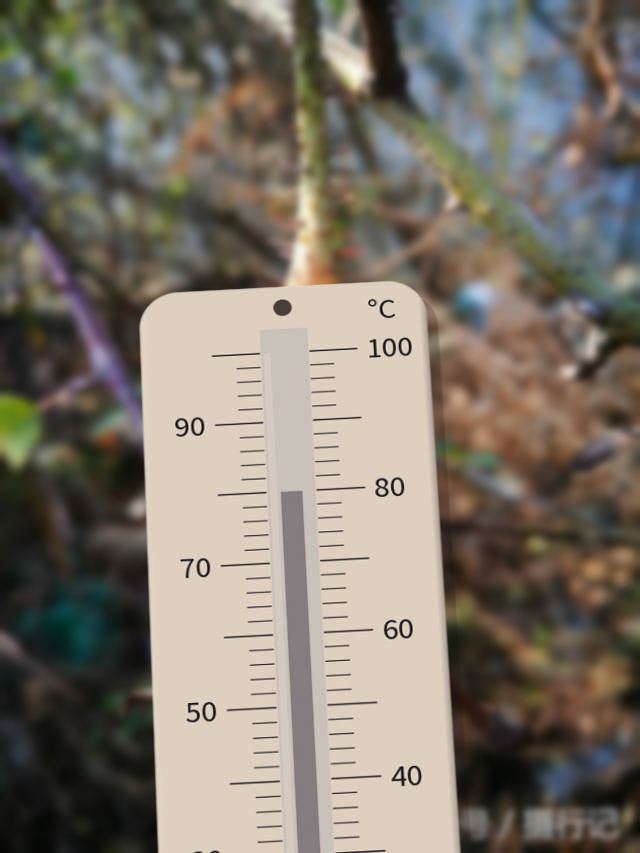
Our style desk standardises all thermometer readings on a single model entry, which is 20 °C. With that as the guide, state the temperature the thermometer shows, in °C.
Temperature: 80 °C
